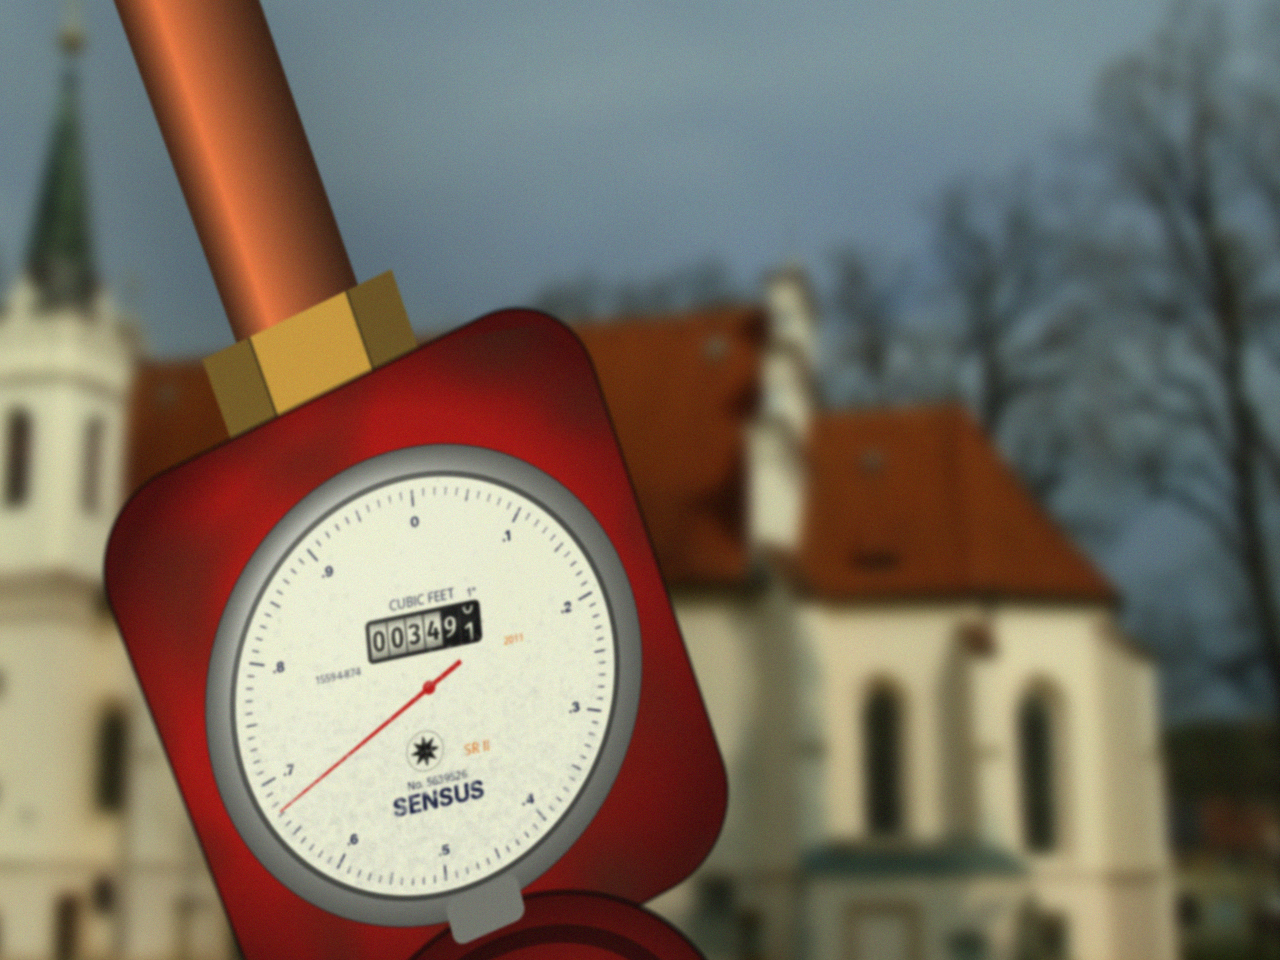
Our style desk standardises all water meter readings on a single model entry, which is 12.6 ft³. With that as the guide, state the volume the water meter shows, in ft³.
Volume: 3490.67 ft³
